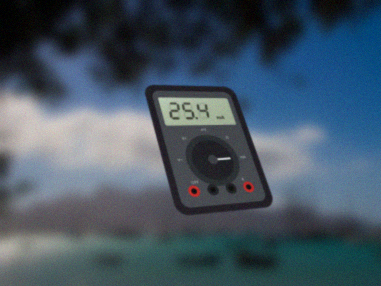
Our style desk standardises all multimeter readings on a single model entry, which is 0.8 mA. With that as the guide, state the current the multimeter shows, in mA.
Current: 25.4 mA
